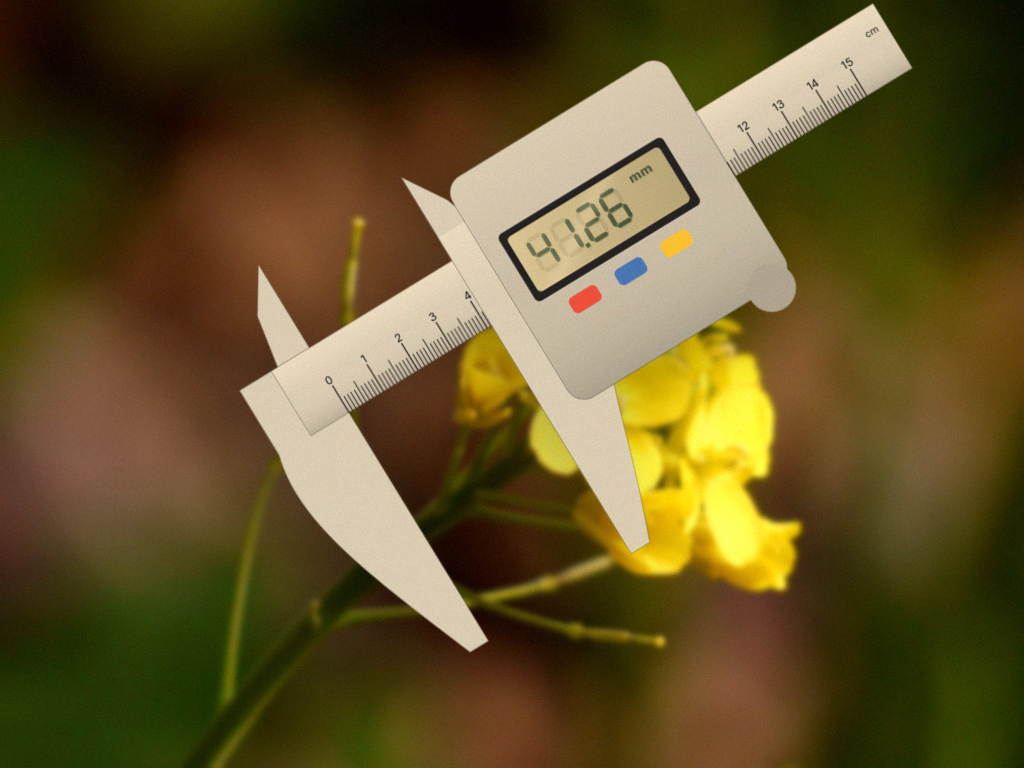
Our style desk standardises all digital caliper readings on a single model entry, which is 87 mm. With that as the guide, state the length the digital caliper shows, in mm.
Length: 41.26 mm
